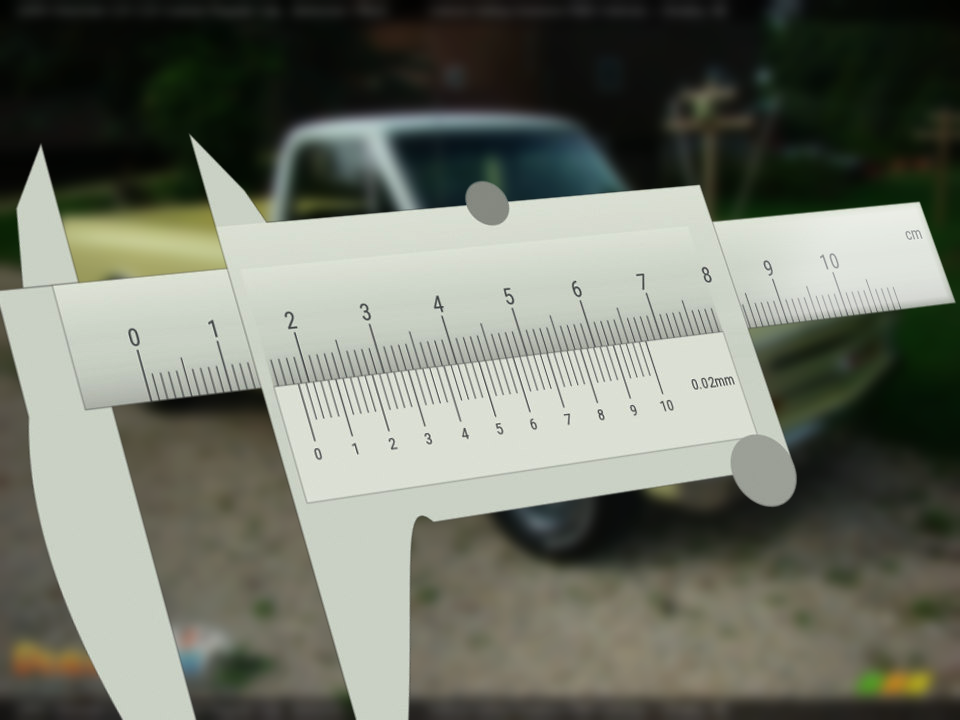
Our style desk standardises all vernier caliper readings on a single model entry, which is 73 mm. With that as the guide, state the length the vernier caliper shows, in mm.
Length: 18.6 mm
